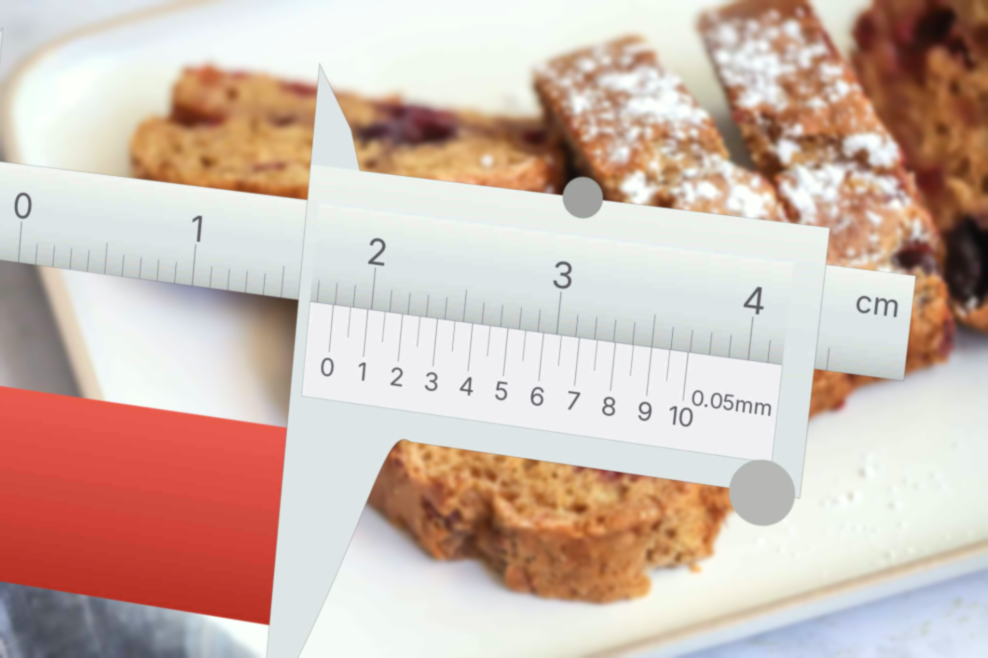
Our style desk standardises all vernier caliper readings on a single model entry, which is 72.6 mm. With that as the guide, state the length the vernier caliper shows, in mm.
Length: 17.9 mm
